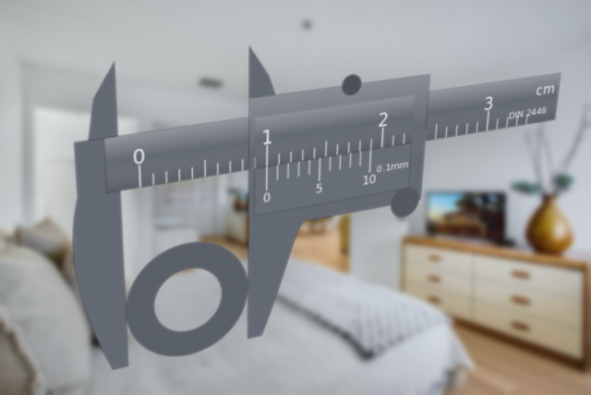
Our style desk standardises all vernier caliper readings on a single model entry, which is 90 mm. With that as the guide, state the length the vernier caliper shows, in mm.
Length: 10.0 mm
